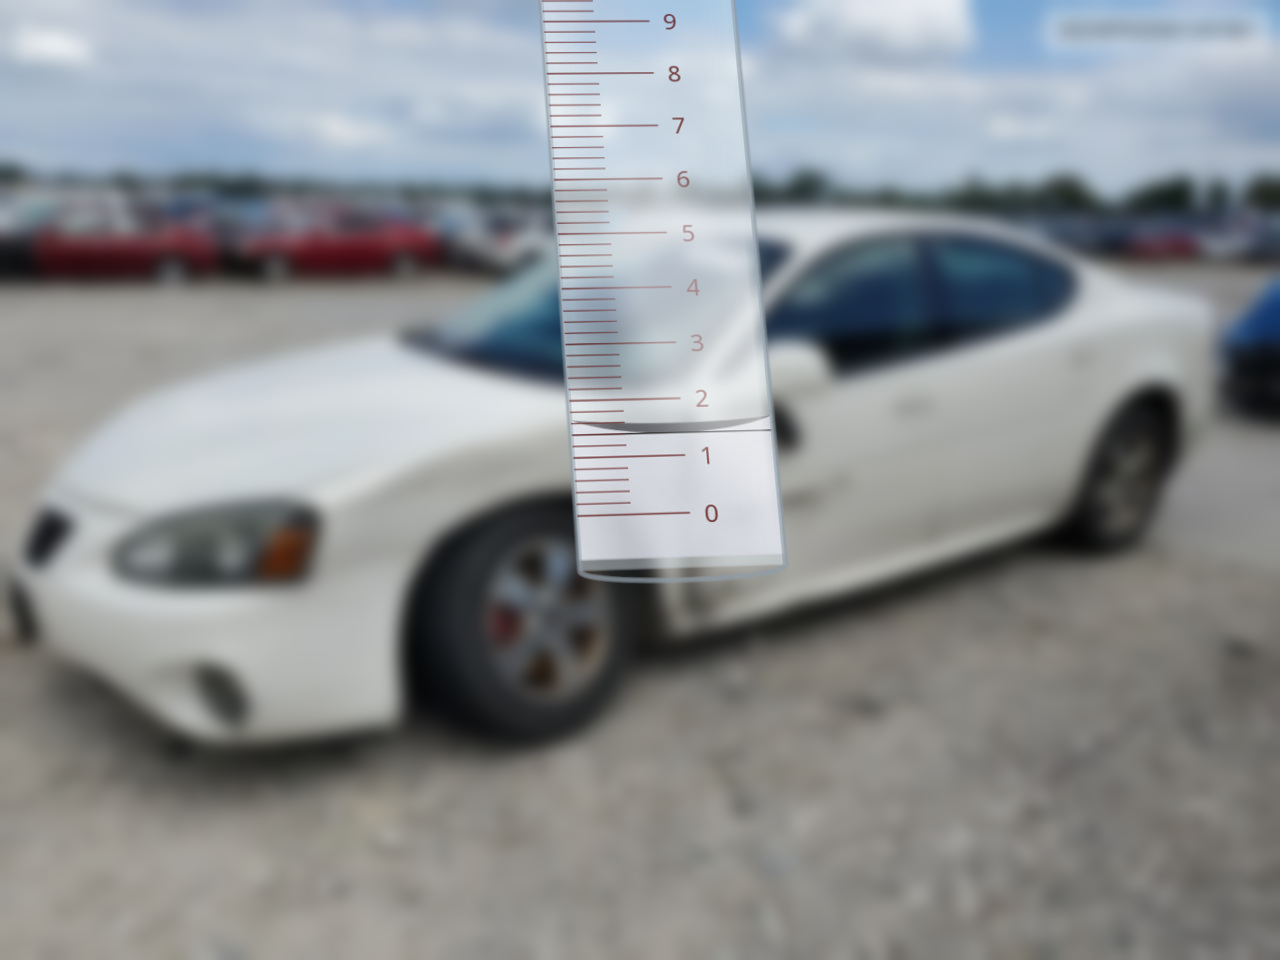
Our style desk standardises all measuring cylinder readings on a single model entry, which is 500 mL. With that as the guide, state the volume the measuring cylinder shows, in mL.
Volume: 1.4 mL
